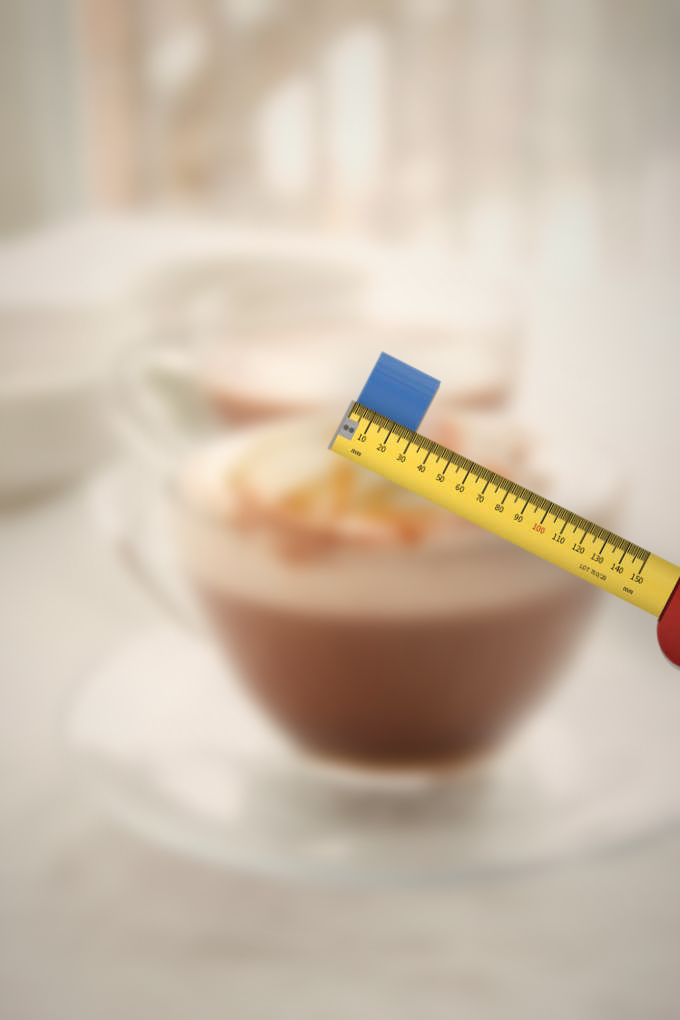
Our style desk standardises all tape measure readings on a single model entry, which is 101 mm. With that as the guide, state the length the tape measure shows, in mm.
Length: 30 mm
